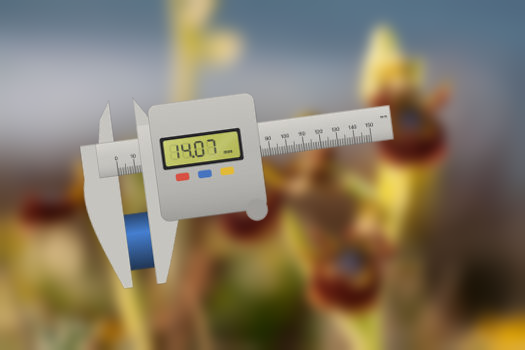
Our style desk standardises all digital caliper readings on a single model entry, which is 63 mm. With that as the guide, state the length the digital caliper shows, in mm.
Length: 14.07 mm
